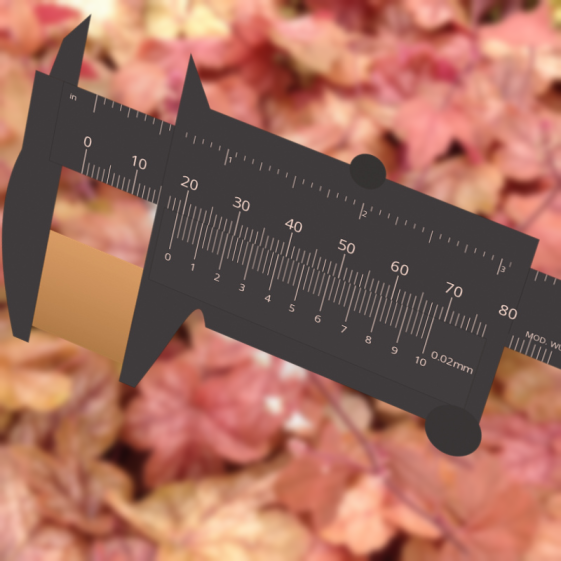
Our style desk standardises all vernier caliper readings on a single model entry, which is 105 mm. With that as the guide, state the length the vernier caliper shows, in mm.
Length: 19.0 mm
